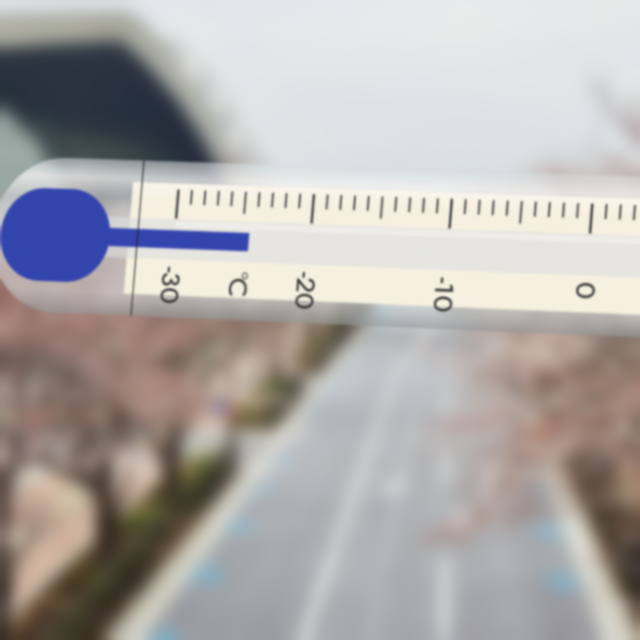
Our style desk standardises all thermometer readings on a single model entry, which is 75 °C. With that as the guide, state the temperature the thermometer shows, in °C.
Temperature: -24.5 °C
